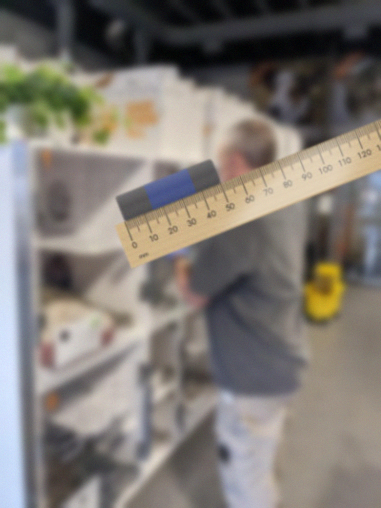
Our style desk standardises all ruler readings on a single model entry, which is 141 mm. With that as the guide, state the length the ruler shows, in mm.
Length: 50 mm
